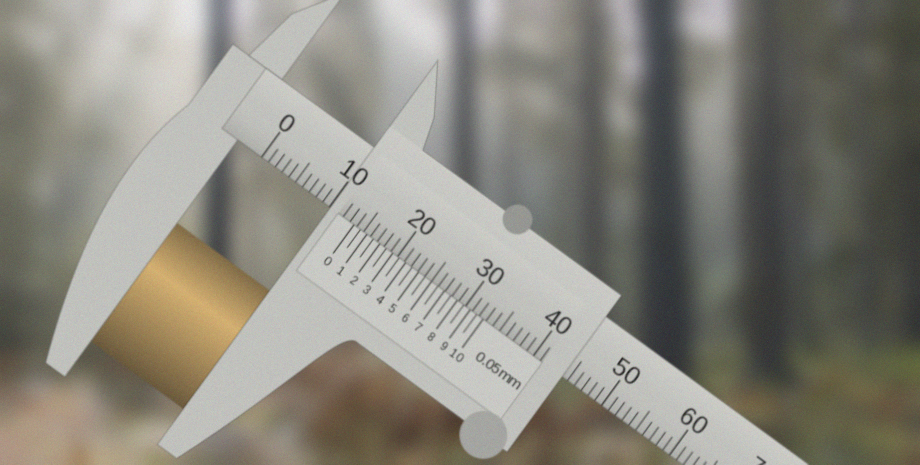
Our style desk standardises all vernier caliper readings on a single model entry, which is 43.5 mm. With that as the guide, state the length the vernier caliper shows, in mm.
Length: 13.6 mm
